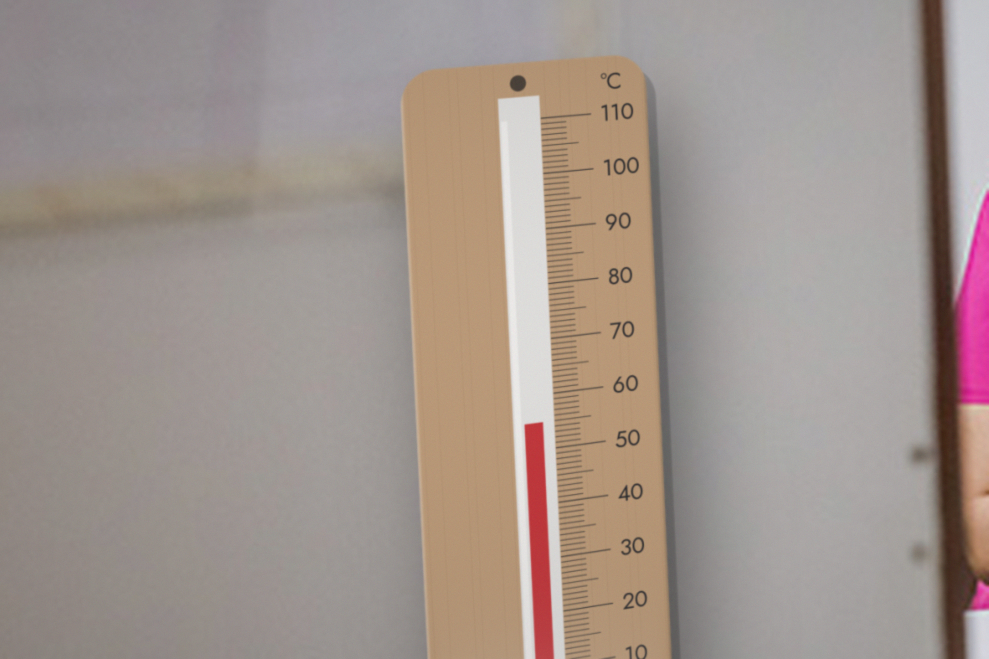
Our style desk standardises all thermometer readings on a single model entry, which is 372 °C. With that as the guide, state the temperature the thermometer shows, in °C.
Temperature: 55 °C
